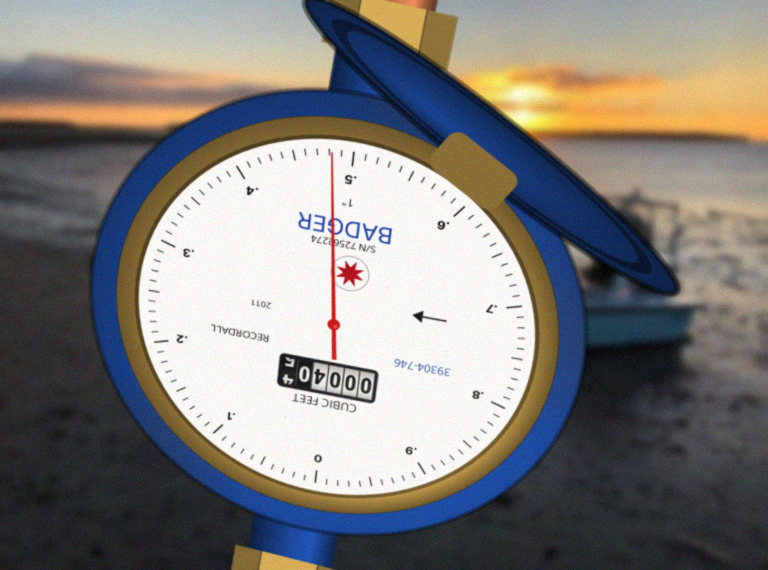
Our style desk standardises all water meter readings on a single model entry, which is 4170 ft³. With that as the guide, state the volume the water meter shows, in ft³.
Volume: 404.48 ft³
